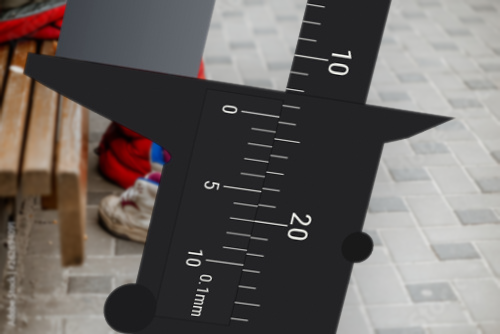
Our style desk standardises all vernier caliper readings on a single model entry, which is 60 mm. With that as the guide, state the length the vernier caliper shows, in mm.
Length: 13.7 mm
